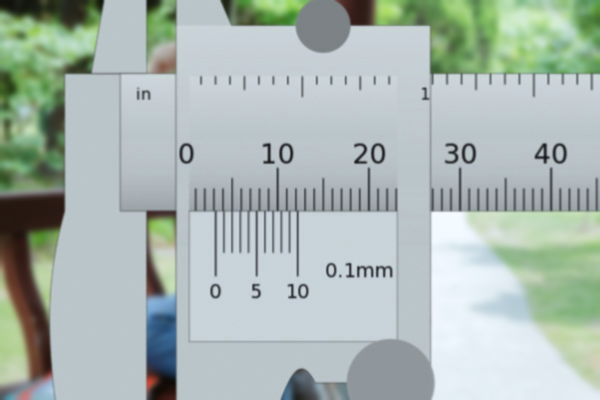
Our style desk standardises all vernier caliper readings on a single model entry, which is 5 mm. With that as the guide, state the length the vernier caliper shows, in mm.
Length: 3.2 mm
